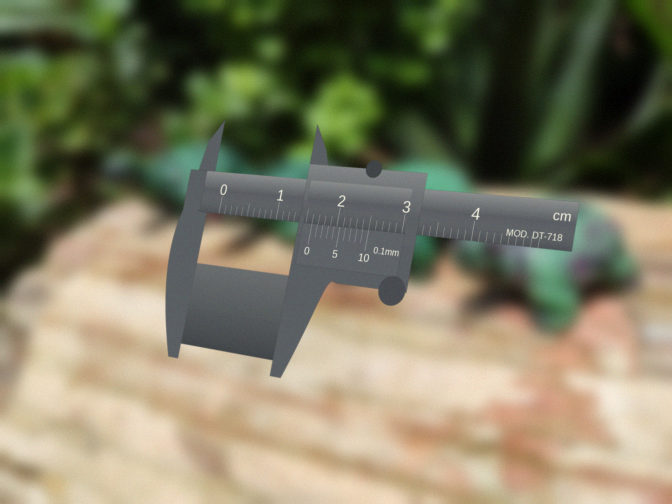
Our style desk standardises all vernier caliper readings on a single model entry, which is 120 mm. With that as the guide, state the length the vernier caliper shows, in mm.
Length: 16.0 mm
